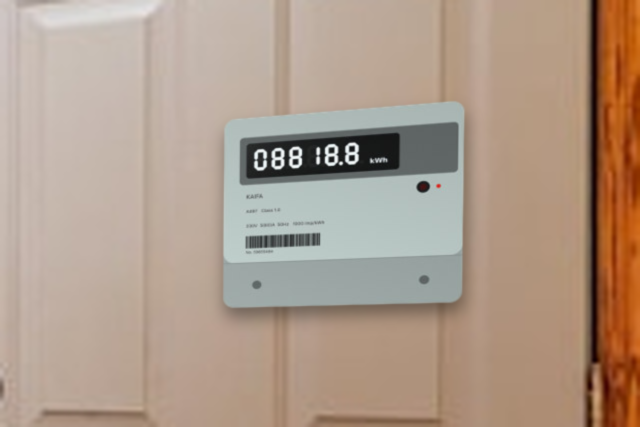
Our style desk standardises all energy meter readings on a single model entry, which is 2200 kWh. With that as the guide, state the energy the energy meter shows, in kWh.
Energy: 8818.8 kWh
